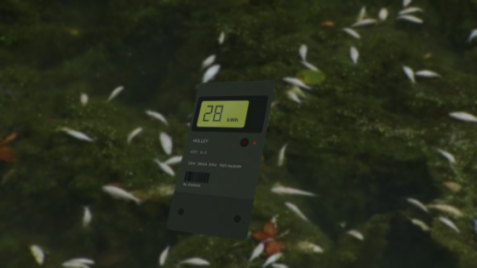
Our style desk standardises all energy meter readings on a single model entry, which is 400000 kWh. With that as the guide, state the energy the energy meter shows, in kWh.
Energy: 28 kWh
